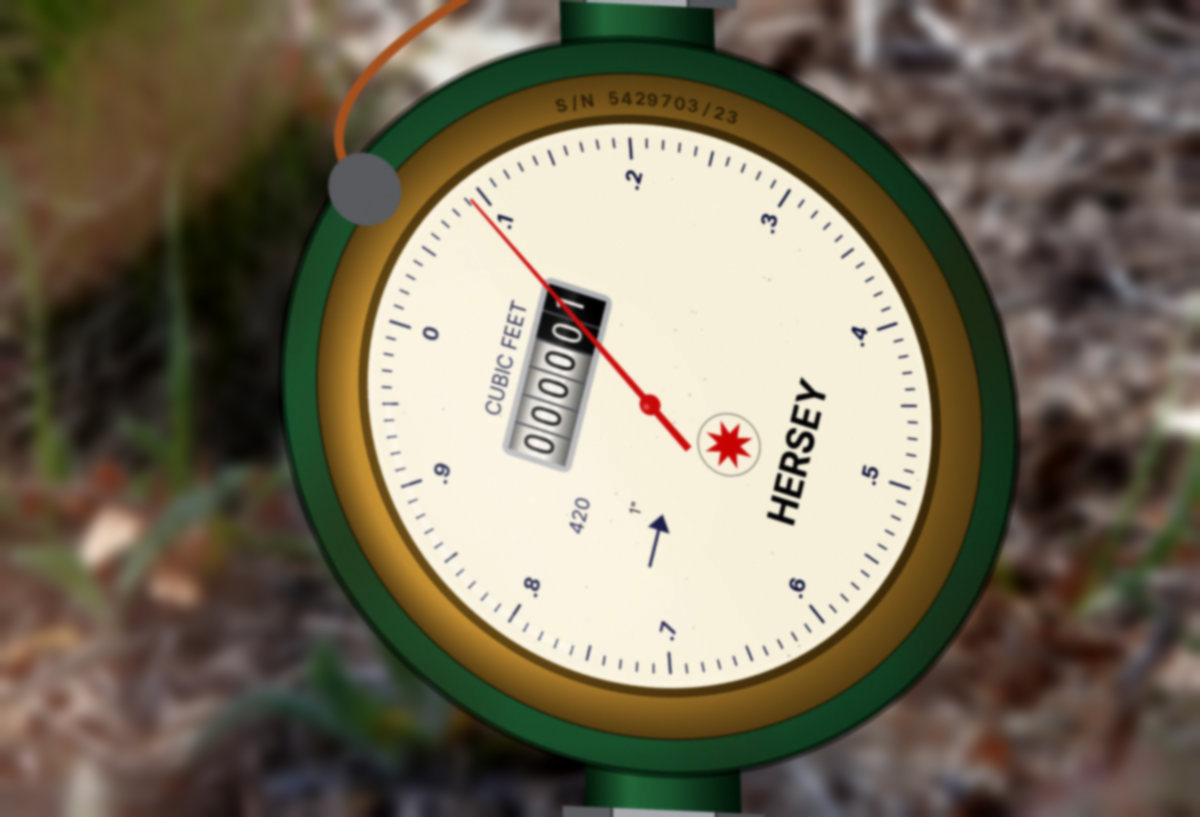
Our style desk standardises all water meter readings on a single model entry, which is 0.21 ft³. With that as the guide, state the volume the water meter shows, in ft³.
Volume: 1.09 ft³
